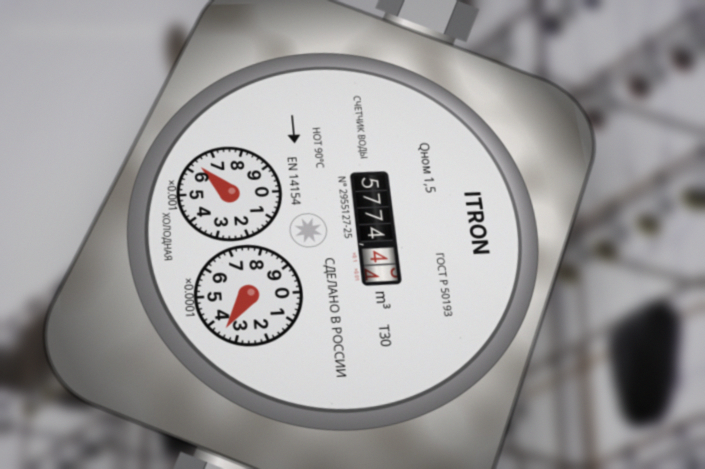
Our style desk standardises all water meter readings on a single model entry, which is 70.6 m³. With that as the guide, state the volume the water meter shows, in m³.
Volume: 5774.4363 m³
